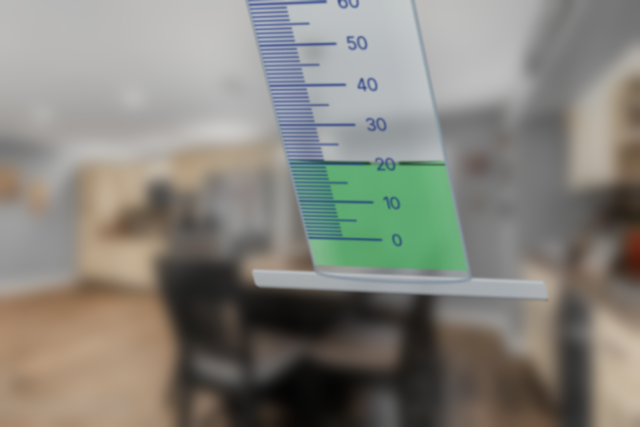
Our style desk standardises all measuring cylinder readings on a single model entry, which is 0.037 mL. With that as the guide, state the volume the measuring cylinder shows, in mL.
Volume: 20 mL
